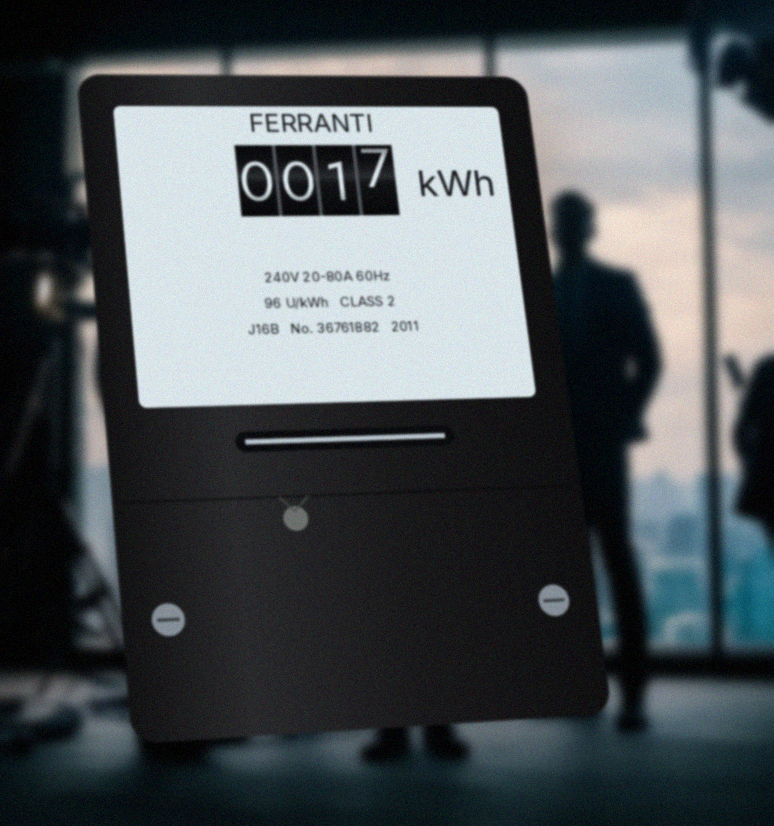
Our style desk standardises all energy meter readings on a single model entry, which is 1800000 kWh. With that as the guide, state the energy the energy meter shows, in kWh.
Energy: 17 kWh
